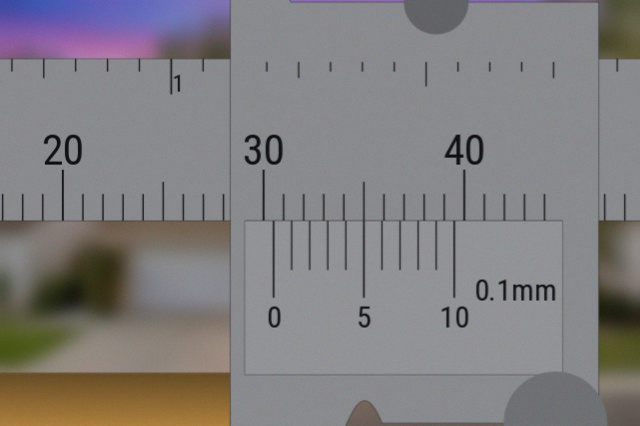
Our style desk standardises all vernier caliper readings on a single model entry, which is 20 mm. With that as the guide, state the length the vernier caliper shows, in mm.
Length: 30.5 mm
